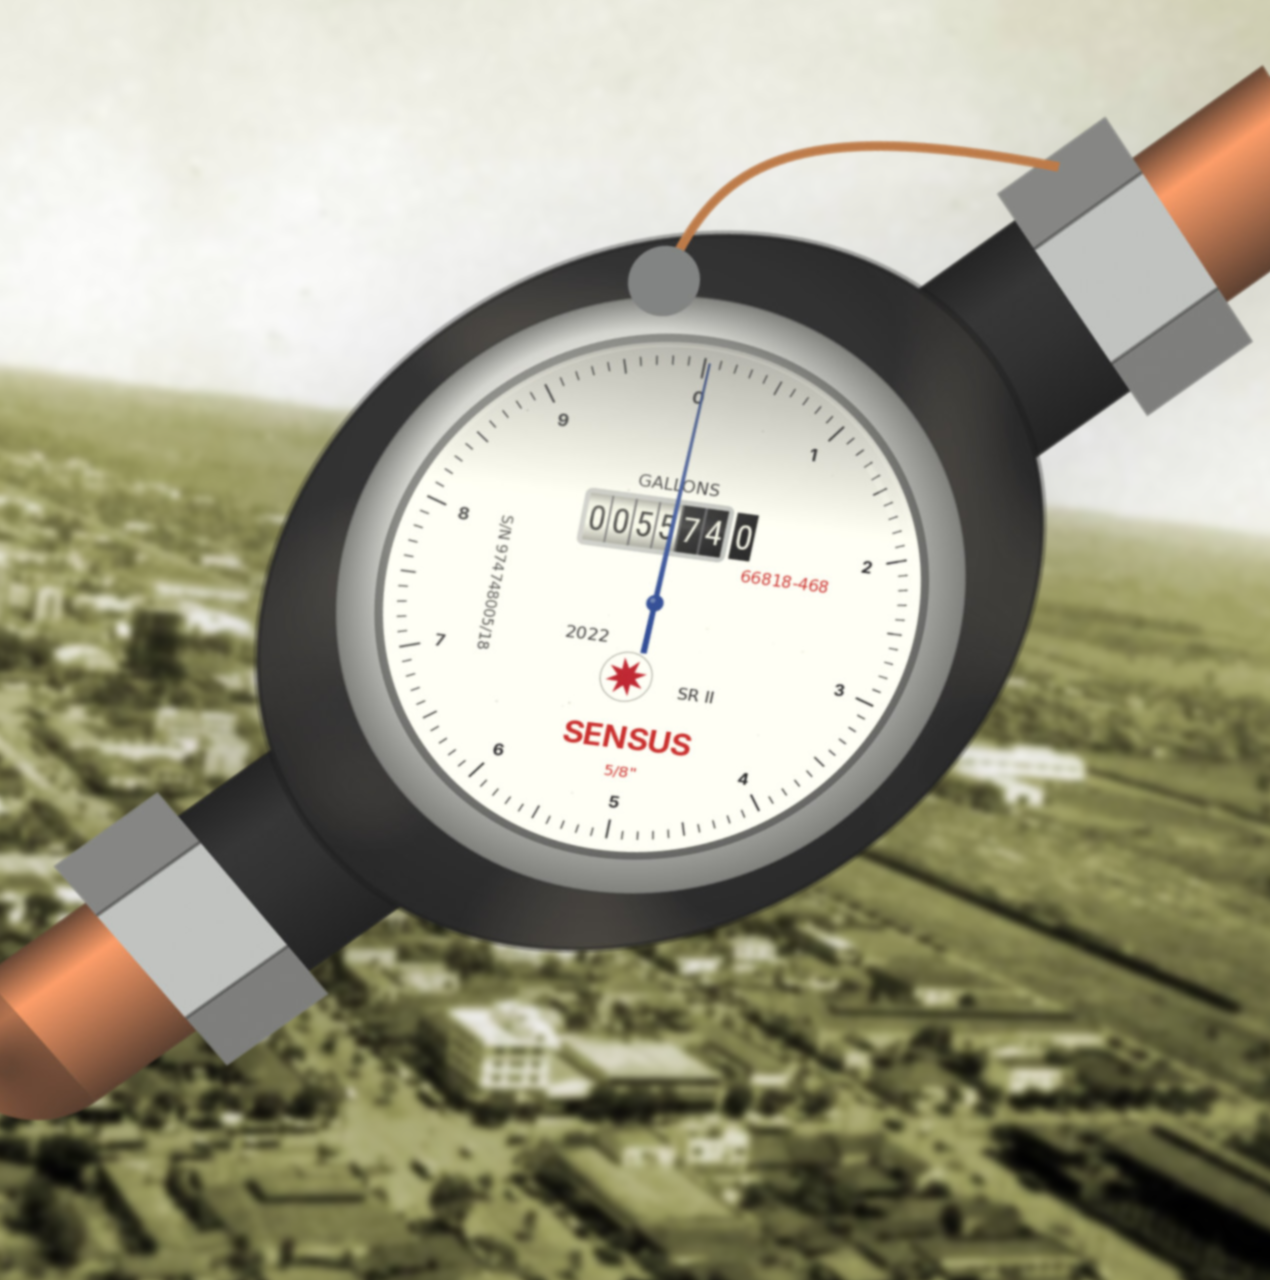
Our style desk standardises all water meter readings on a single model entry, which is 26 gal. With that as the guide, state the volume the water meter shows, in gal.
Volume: 55740.0 gal
